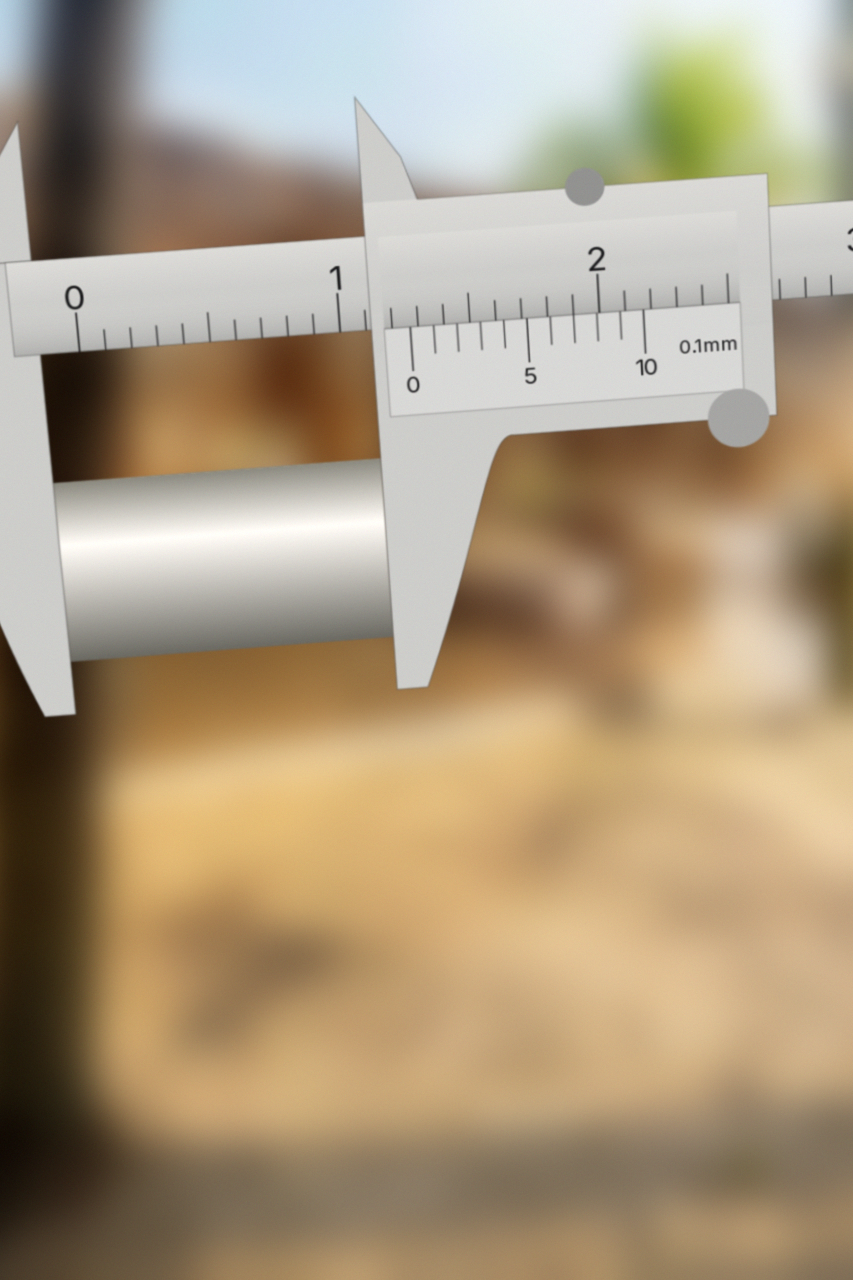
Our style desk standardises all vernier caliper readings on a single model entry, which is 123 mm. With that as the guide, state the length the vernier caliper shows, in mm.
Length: 12.7 mm
